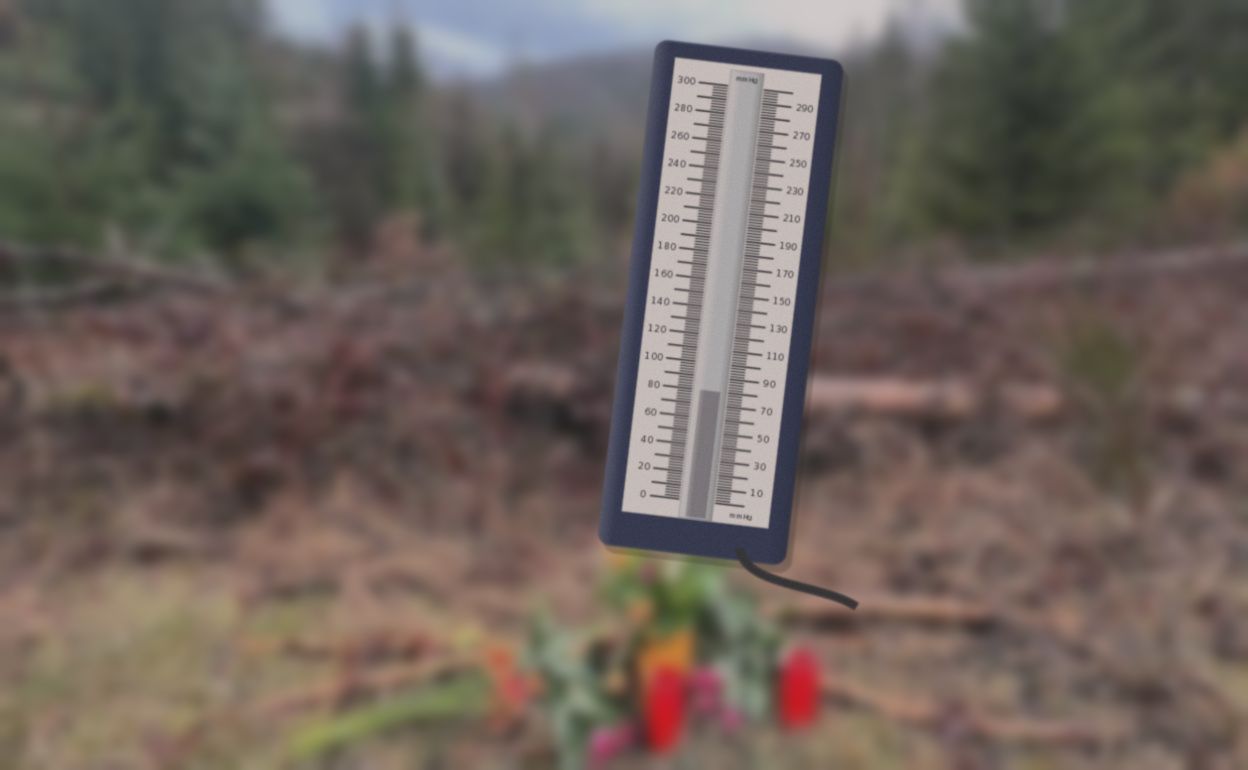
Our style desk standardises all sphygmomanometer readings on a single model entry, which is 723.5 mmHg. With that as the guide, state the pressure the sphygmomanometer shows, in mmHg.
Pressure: 80 mmHg
